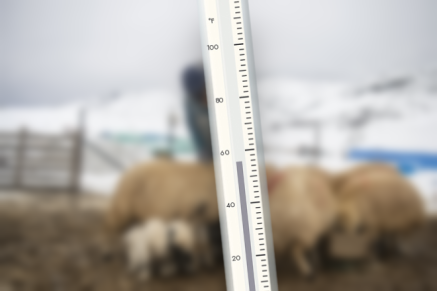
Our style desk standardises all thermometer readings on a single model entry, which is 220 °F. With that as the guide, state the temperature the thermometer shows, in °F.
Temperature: 56 °F
